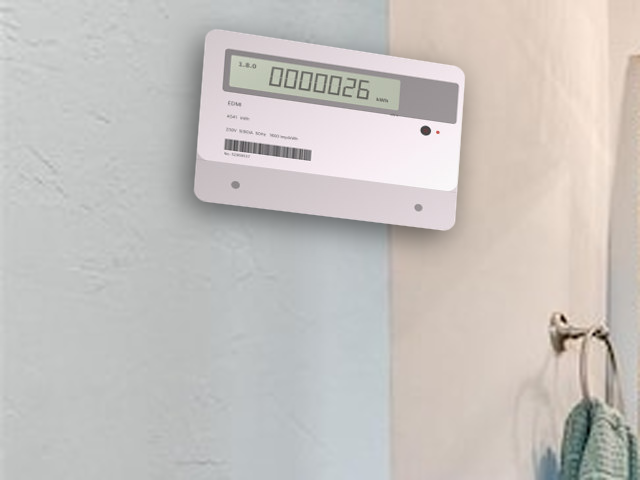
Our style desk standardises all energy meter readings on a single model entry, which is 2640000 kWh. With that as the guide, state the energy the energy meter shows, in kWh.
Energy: 26 kWh
